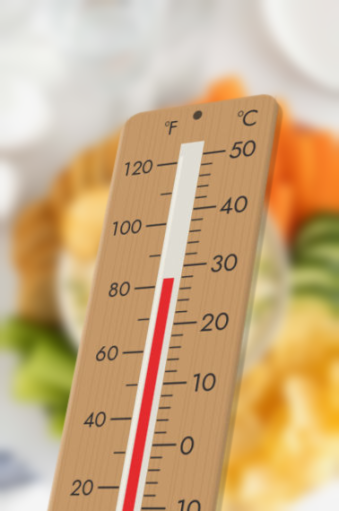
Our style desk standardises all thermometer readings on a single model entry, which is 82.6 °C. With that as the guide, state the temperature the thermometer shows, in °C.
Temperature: 28 °C
